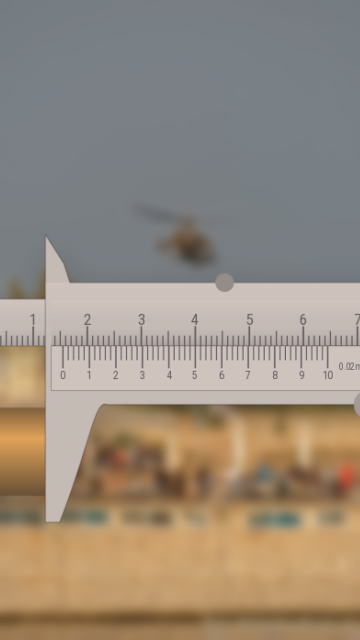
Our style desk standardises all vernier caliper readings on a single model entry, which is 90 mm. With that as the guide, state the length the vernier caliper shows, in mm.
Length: 15.5 mm
